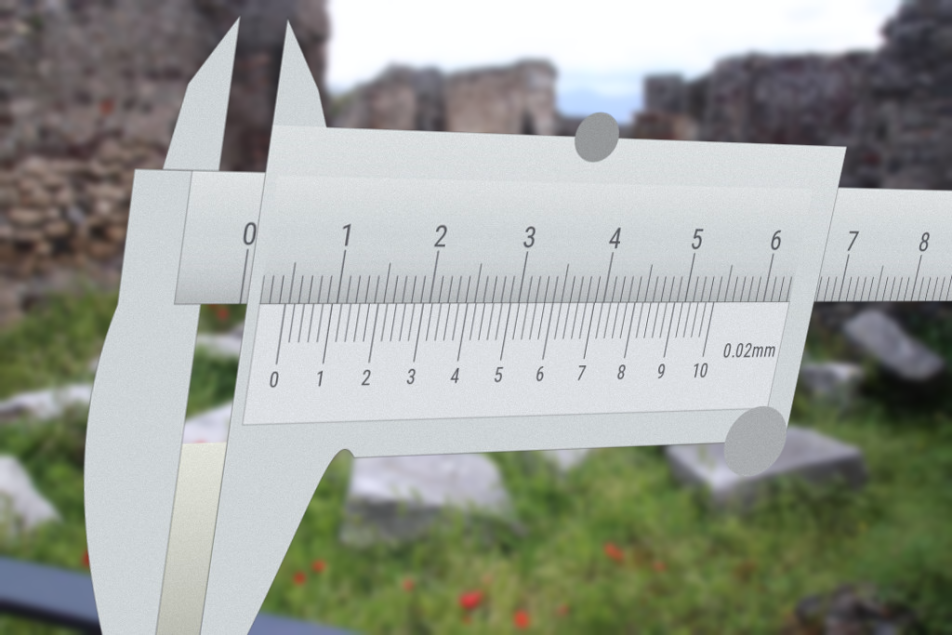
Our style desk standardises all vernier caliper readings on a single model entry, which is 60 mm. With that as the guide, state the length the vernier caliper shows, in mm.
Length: 4.6 mm
